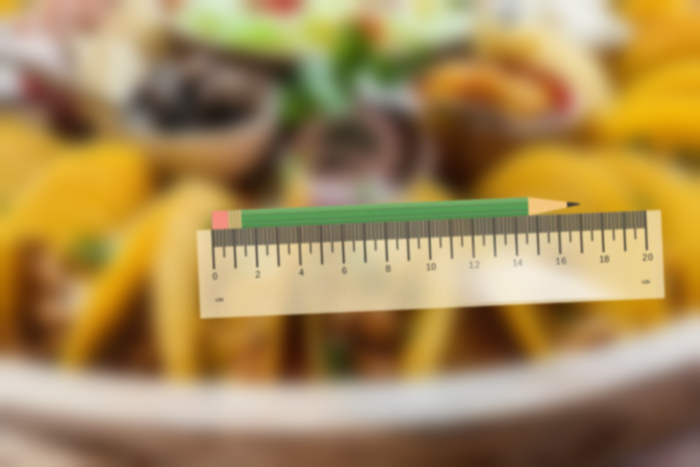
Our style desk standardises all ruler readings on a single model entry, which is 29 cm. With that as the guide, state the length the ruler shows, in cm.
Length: 17 cm
